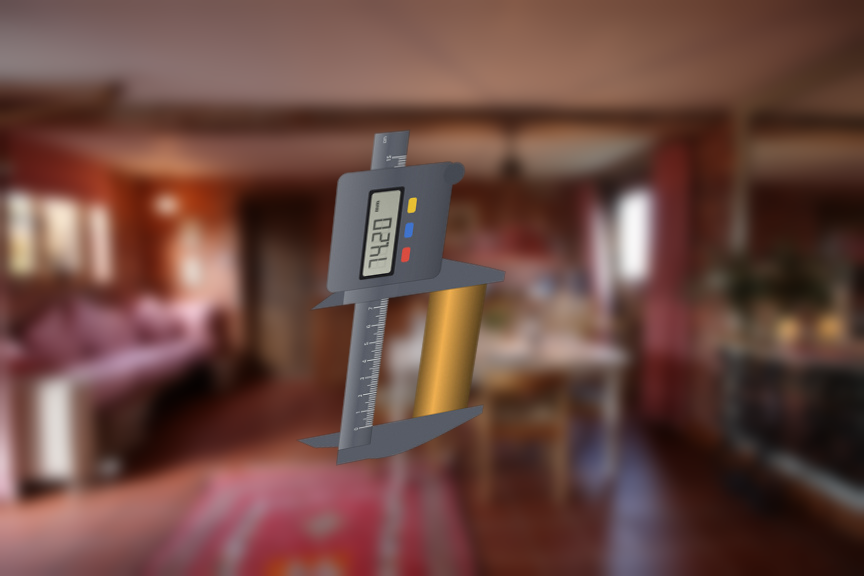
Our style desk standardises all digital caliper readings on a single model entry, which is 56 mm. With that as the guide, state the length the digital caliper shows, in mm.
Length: 74.20 mm
